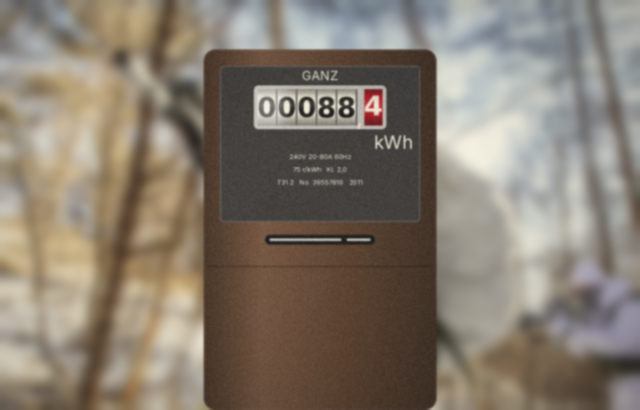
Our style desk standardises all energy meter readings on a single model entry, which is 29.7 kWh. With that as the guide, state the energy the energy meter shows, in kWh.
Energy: 88.4 kWh
